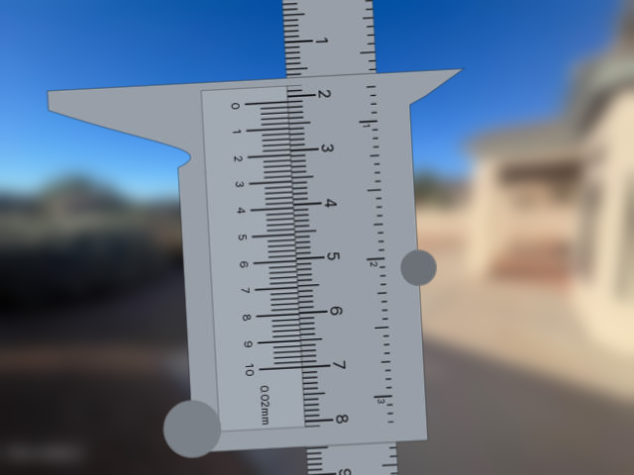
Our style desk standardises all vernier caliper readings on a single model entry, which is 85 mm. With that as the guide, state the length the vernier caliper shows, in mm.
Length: 21.0 mm
